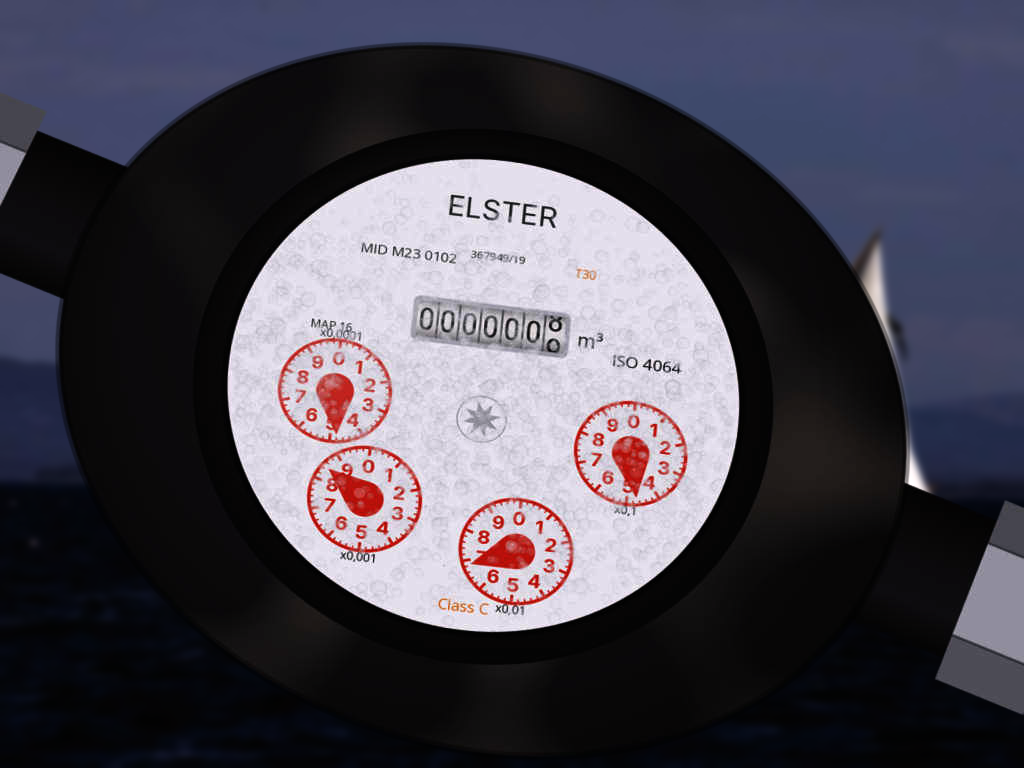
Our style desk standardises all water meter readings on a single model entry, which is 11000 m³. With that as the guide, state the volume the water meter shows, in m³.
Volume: 8.4684 m³
